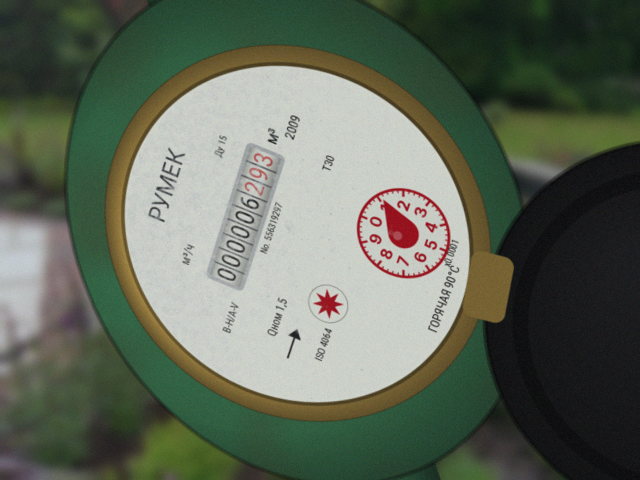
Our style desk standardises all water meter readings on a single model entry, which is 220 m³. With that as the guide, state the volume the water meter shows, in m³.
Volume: 6.2931 m³
